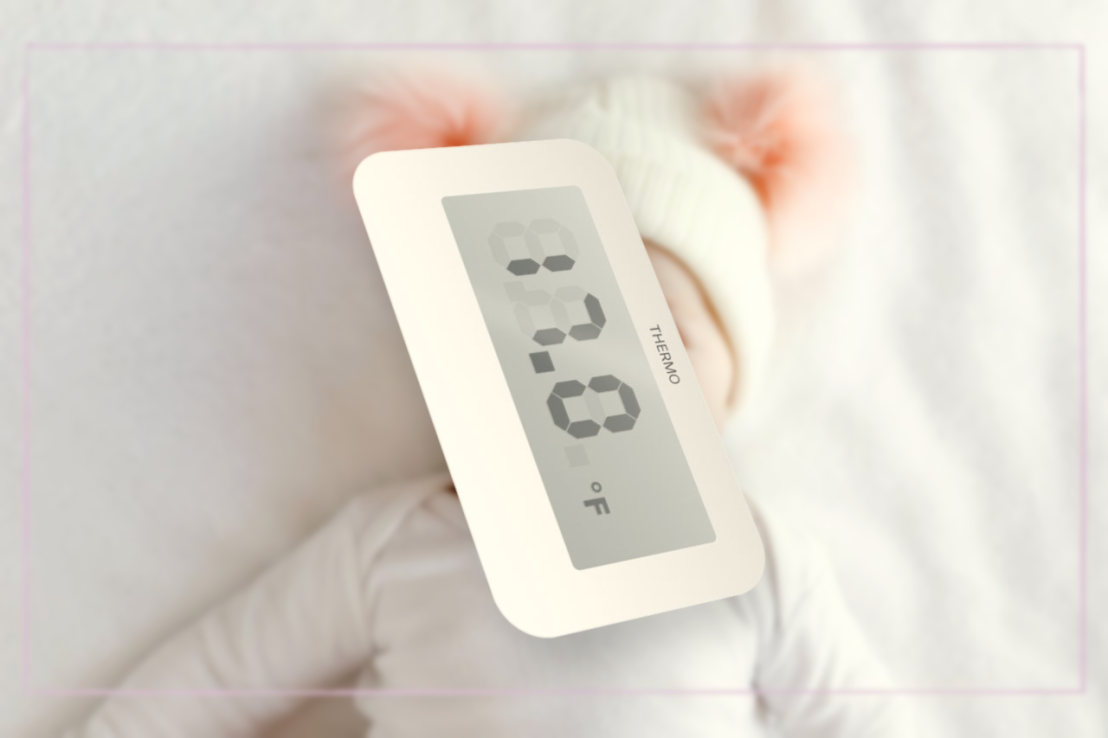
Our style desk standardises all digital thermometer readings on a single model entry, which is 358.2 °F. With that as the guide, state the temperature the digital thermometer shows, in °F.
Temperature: 17.0 °F
